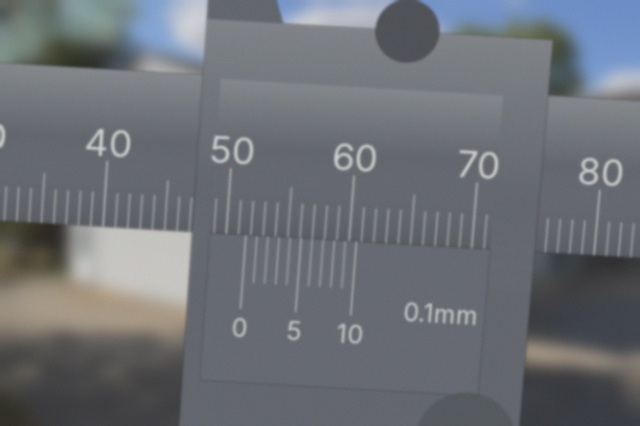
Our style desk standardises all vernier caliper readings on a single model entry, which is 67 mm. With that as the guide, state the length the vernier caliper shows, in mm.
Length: 51.6 mm
